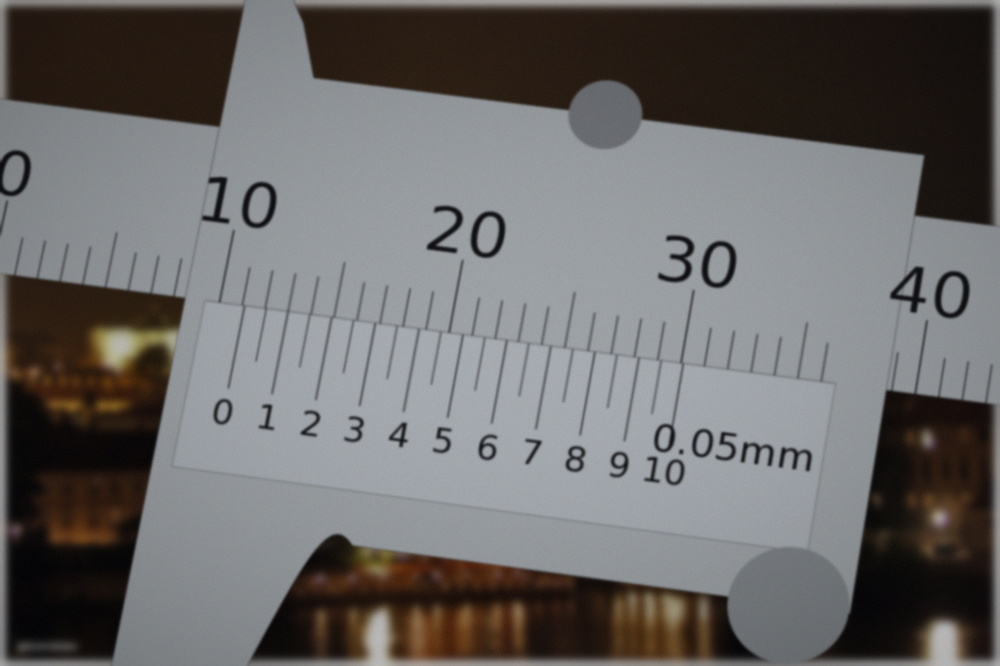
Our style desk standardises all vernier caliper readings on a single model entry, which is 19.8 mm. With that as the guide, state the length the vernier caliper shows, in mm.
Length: 11.1 mm
